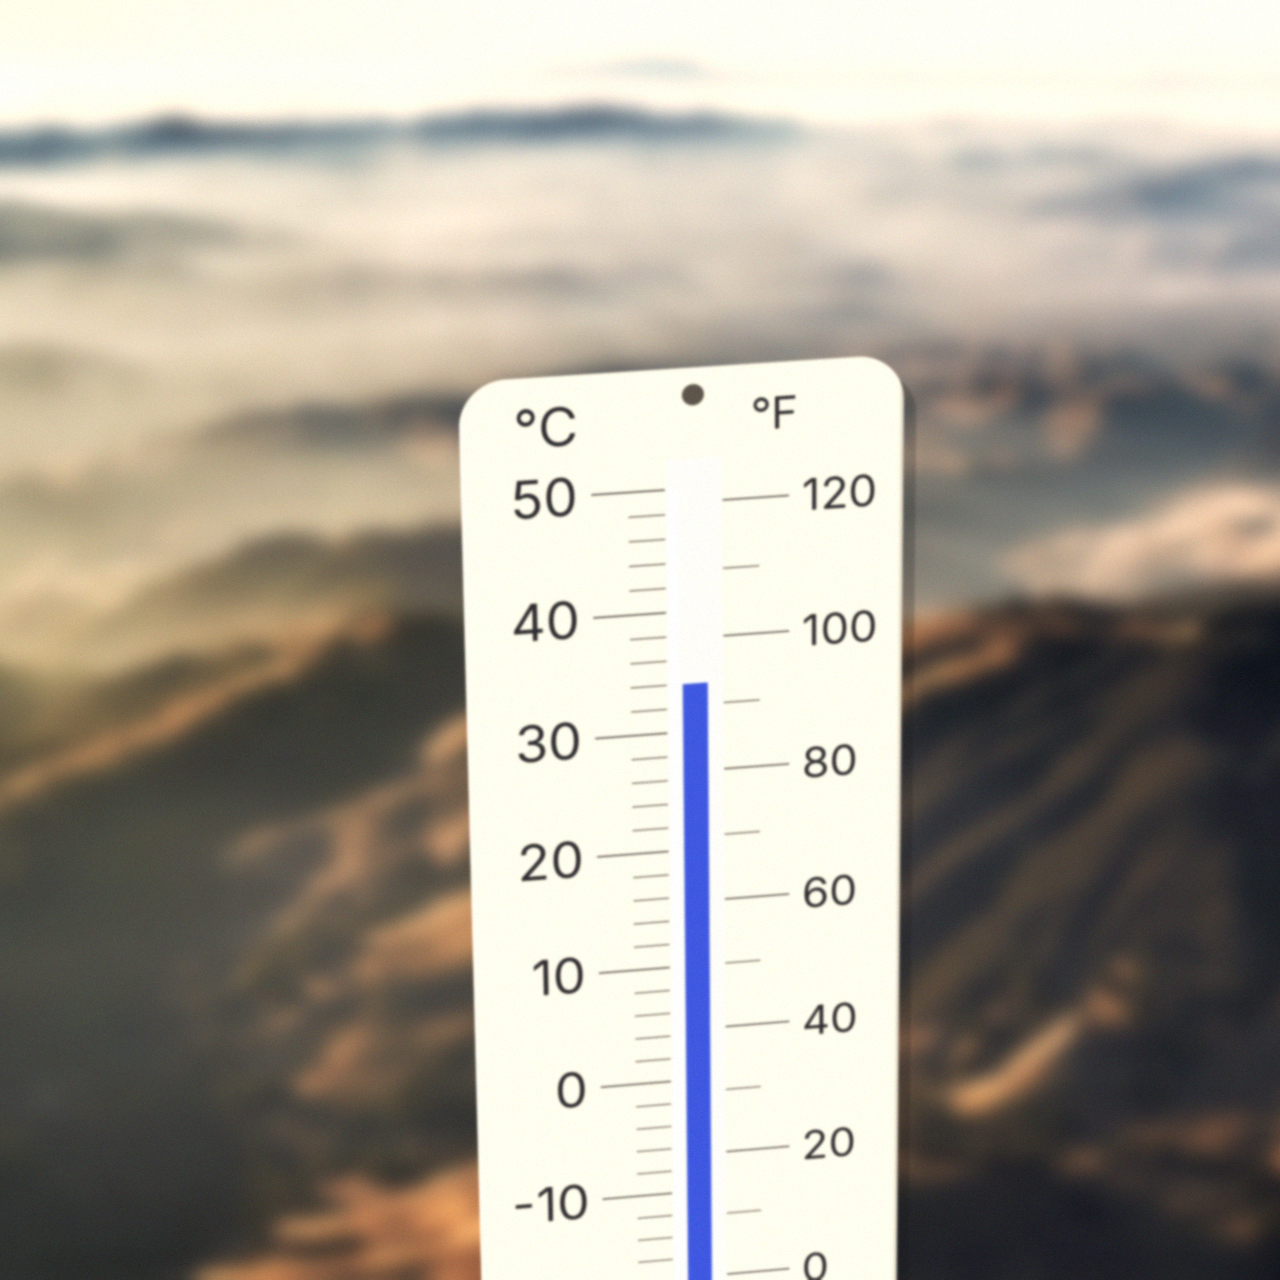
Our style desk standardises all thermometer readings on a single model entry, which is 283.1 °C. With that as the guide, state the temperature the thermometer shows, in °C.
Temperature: 34 °C
